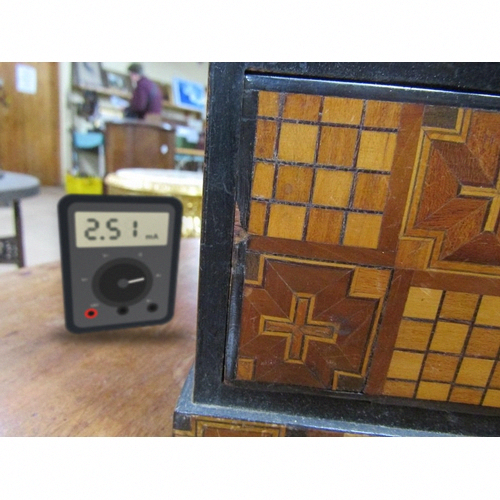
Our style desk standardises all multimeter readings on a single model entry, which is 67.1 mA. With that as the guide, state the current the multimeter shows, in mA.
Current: 2.51 mA
